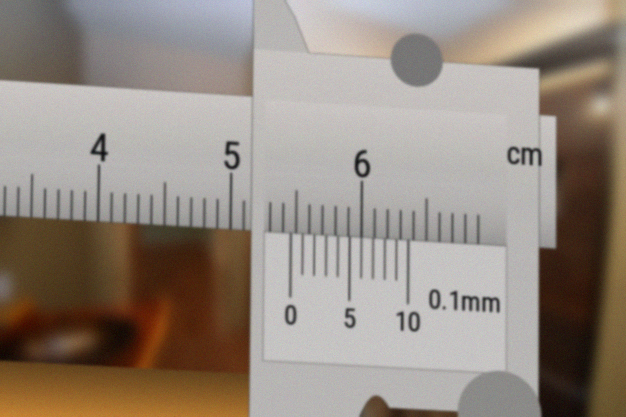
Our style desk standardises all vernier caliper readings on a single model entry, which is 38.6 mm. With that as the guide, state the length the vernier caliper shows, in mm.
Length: 54.6 mm
